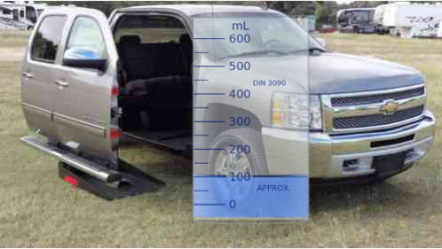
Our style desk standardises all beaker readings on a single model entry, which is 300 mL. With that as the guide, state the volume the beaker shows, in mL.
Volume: 100 mL
